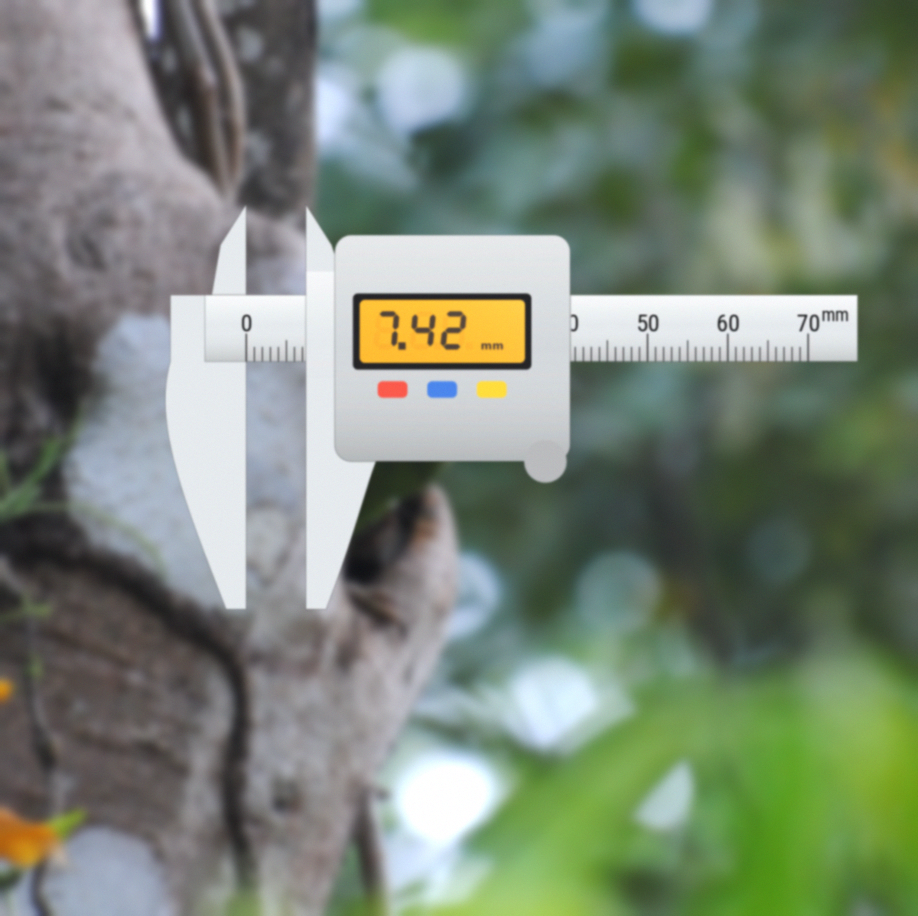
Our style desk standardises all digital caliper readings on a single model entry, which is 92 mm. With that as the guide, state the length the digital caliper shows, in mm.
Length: 7.42 mm
